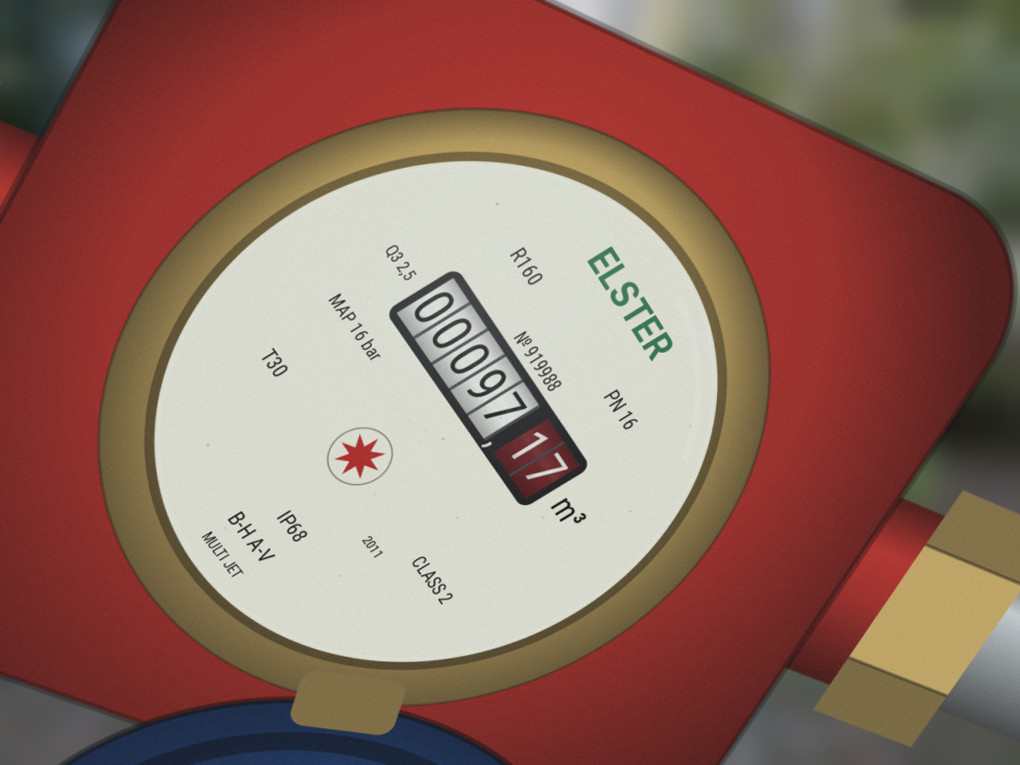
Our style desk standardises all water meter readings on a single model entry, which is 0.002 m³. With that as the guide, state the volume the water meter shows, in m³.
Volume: 97.17 m³
